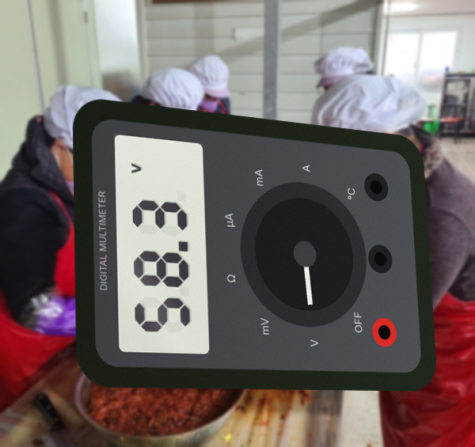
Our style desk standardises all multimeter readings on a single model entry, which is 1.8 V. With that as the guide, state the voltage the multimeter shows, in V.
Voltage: 58.3 V
